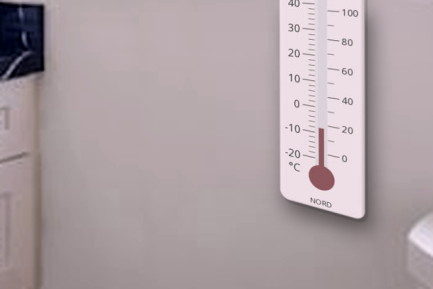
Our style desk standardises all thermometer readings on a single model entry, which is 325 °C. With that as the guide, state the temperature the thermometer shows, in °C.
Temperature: -8 °C
